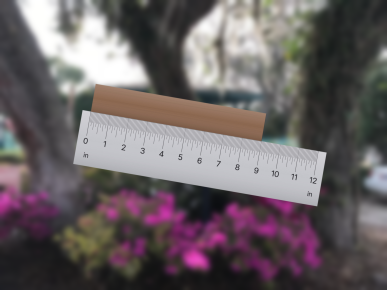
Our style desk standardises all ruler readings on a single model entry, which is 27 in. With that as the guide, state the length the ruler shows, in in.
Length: 9 in
